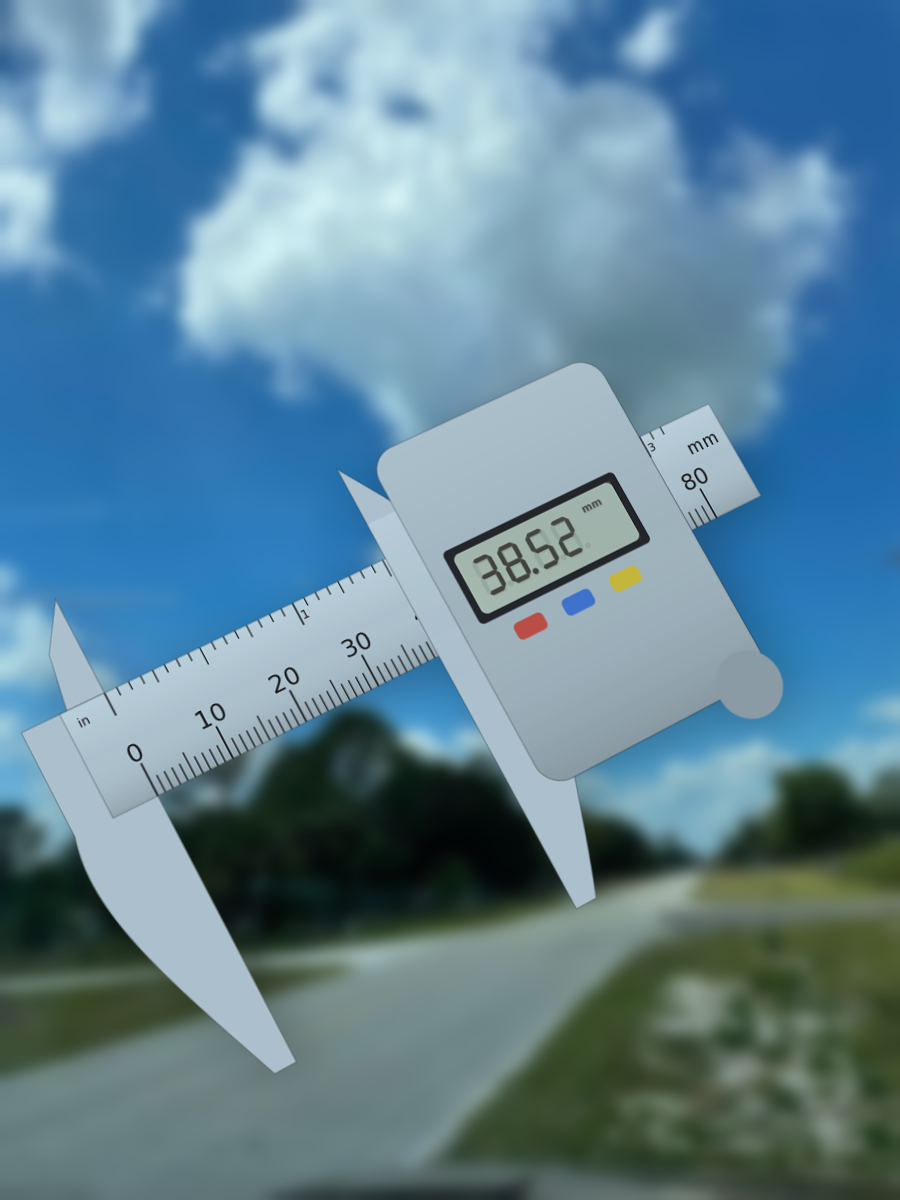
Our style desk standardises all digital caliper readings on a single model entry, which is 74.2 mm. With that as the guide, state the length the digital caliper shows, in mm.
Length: 38.52 mm
